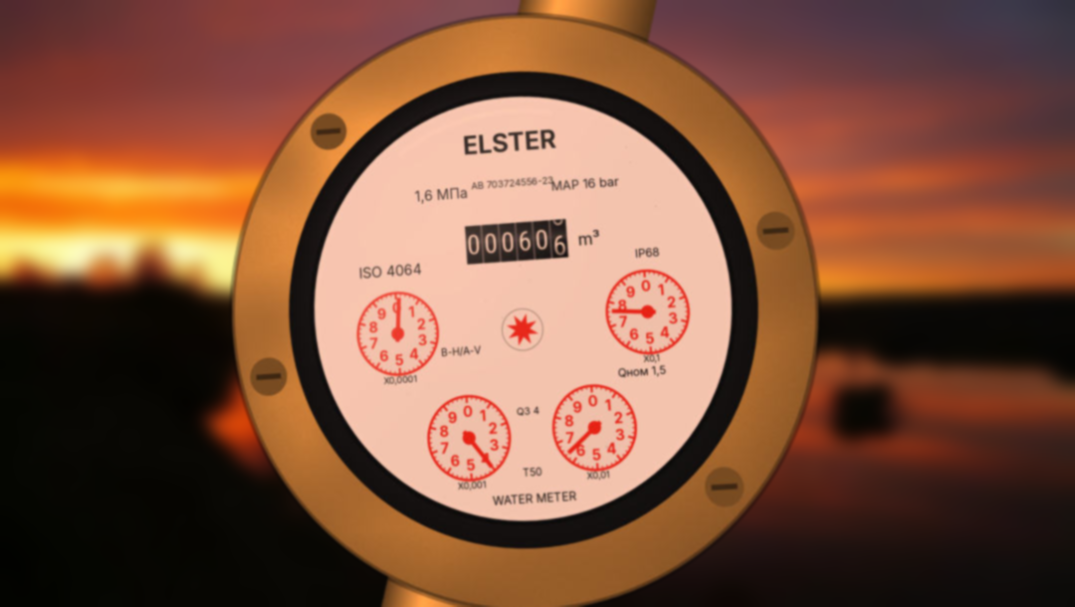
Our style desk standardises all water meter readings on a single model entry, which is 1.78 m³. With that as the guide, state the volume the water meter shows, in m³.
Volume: 605.7640 m³
